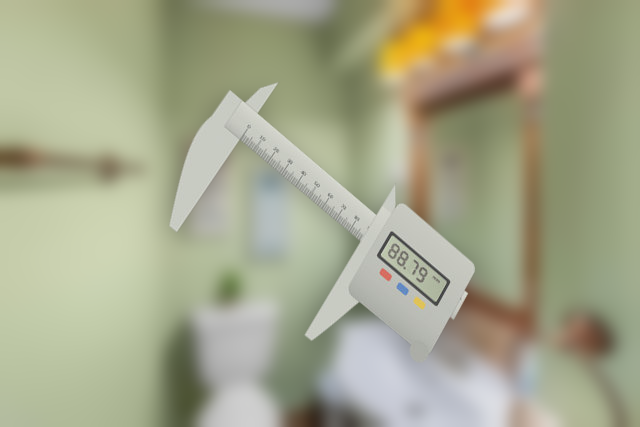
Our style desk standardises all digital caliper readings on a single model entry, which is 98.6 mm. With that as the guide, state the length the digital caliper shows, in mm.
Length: 88.79 mm
